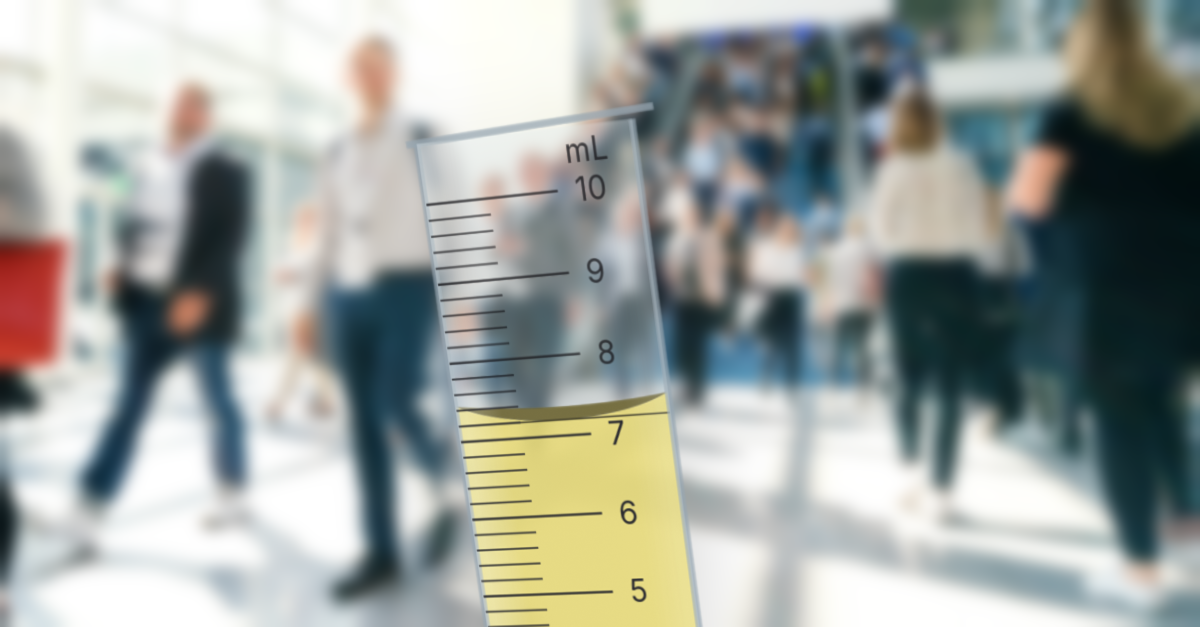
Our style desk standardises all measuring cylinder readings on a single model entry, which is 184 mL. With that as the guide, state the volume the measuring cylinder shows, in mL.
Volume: 7.2 mL
